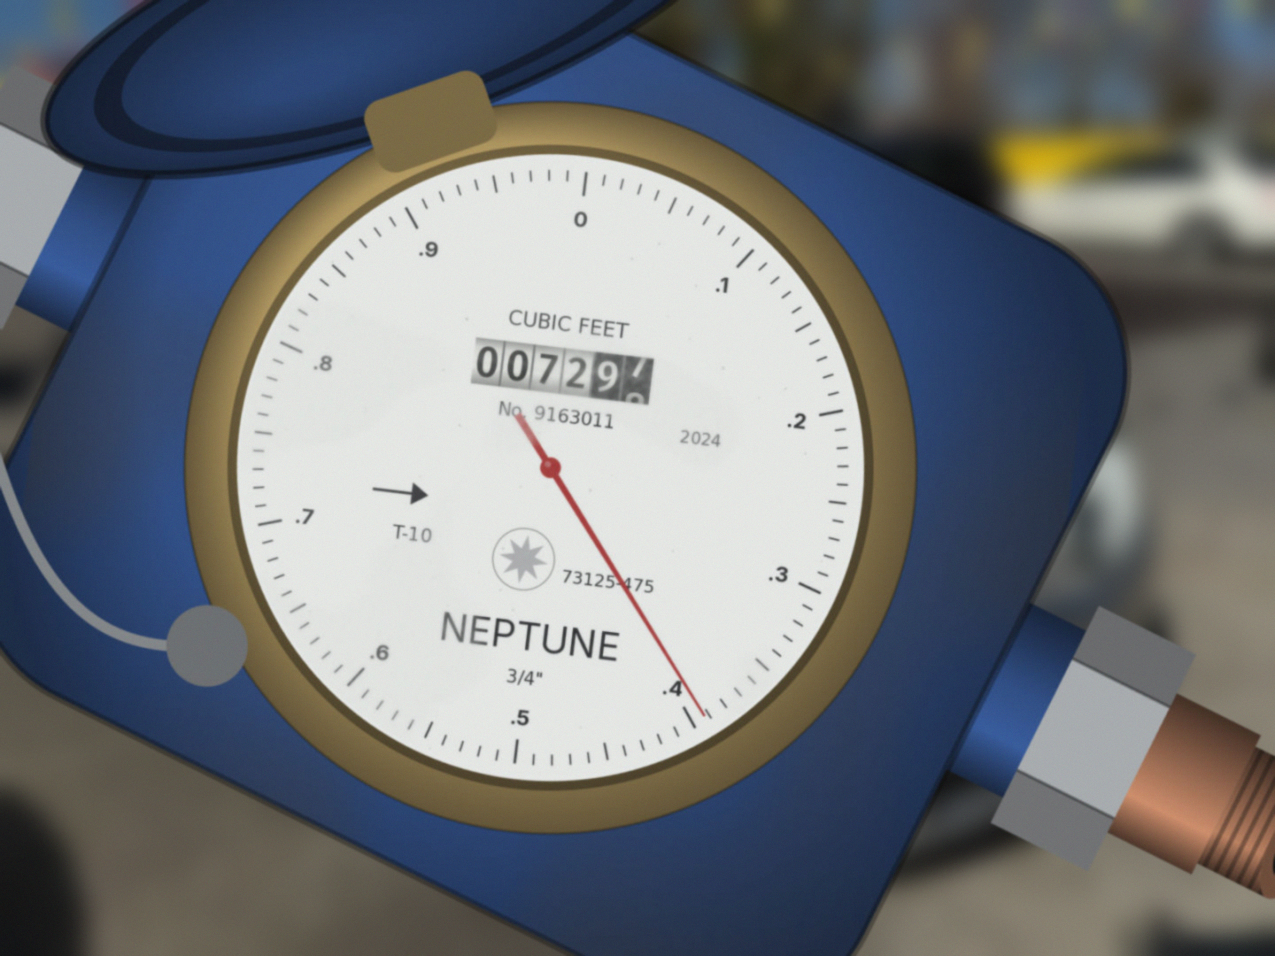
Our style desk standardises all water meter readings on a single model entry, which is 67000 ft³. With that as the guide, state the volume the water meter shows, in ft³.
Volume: 7297.39 ft³
